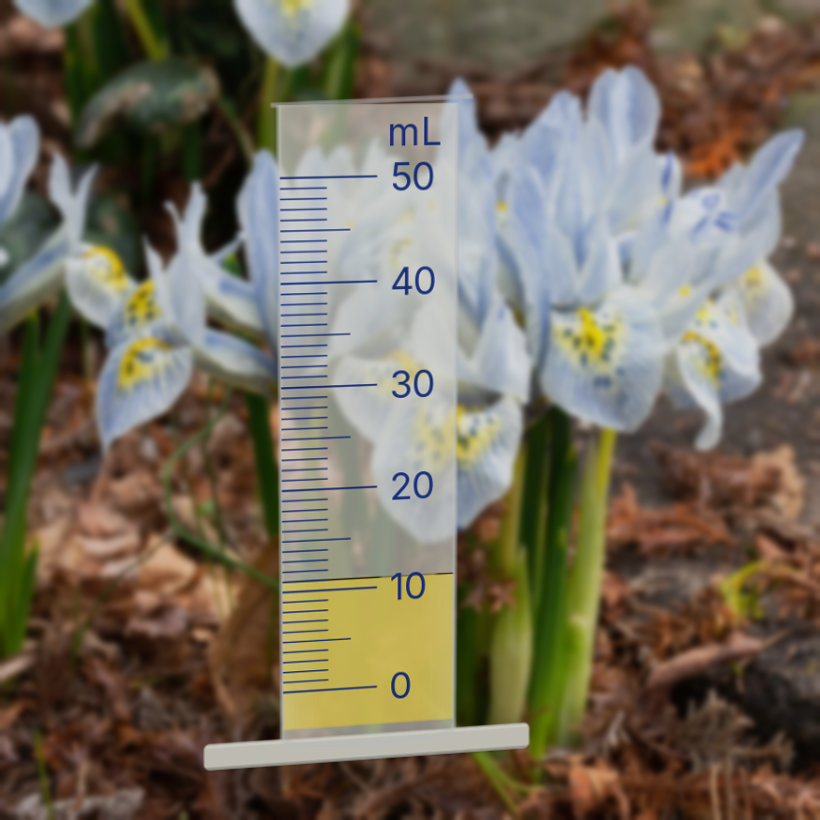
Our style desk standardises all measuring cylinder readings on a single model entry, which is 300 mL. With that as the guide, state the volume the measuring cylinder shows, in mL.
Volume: 11 mL
